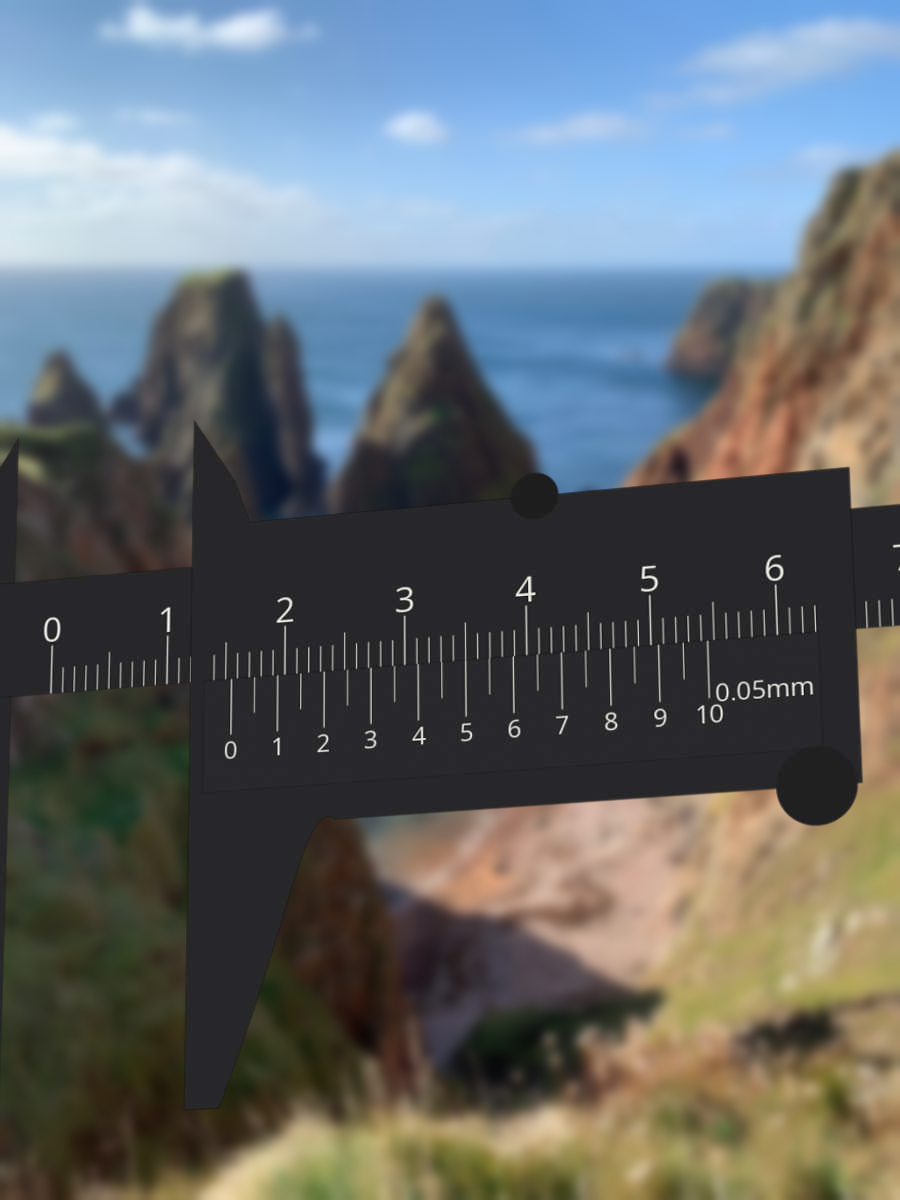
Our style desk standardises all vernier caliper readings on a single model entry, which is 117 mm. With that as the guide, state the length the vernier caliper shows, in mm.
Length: 15.5 mm
